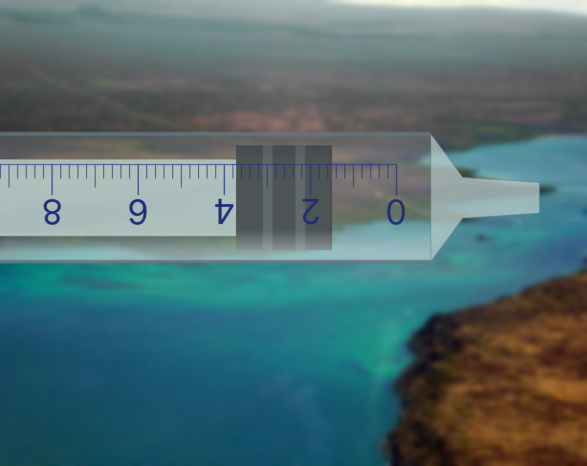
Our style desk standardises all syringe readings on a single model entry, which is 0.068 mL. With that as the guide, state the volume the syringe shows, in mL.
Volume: 1.5 mL
